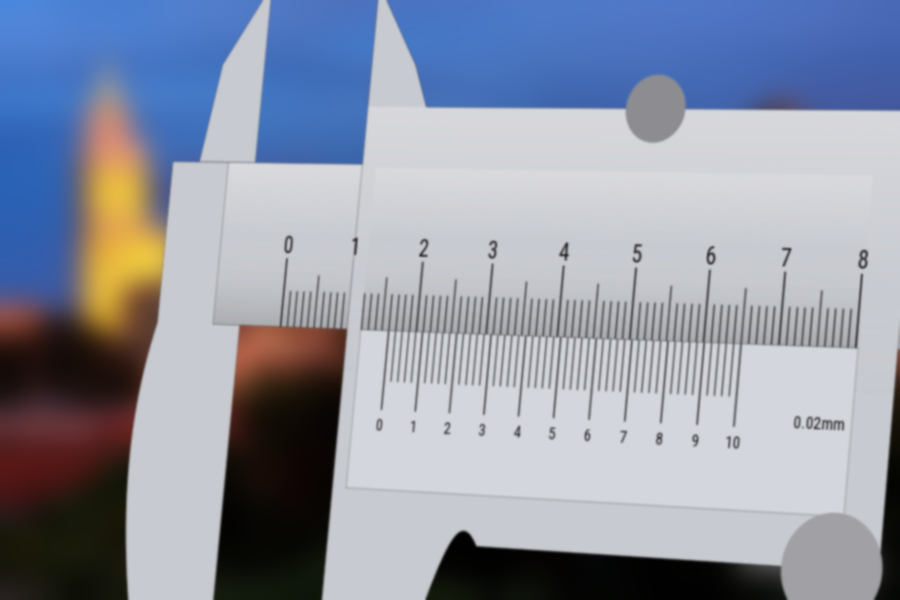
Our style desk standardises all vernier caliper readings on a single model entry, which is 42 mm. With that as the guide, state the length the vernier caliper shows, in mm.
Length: 16.0 mm
